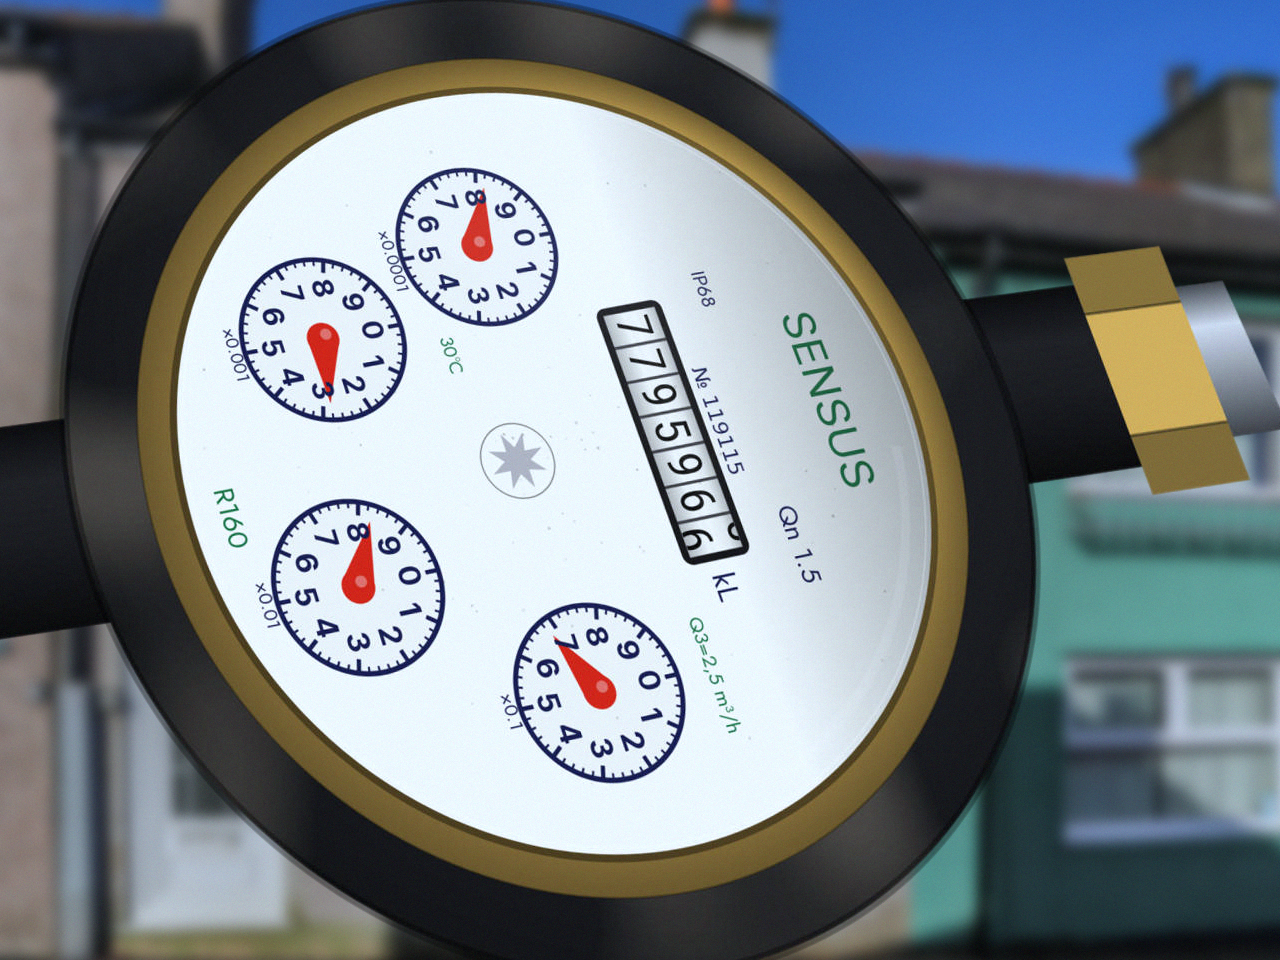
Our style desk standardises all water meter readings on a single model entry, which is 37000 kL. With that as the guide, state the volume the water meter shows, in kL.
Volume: 7795965.6828 kL
